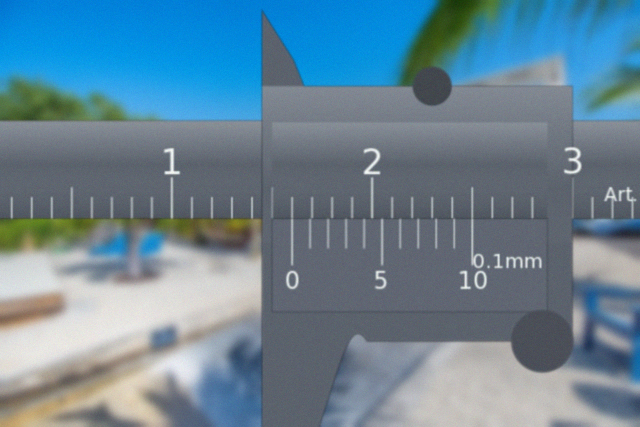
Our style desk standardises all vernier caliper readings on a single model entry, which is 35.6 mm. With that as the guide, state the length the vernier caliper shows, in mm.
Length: 16.0 mm
